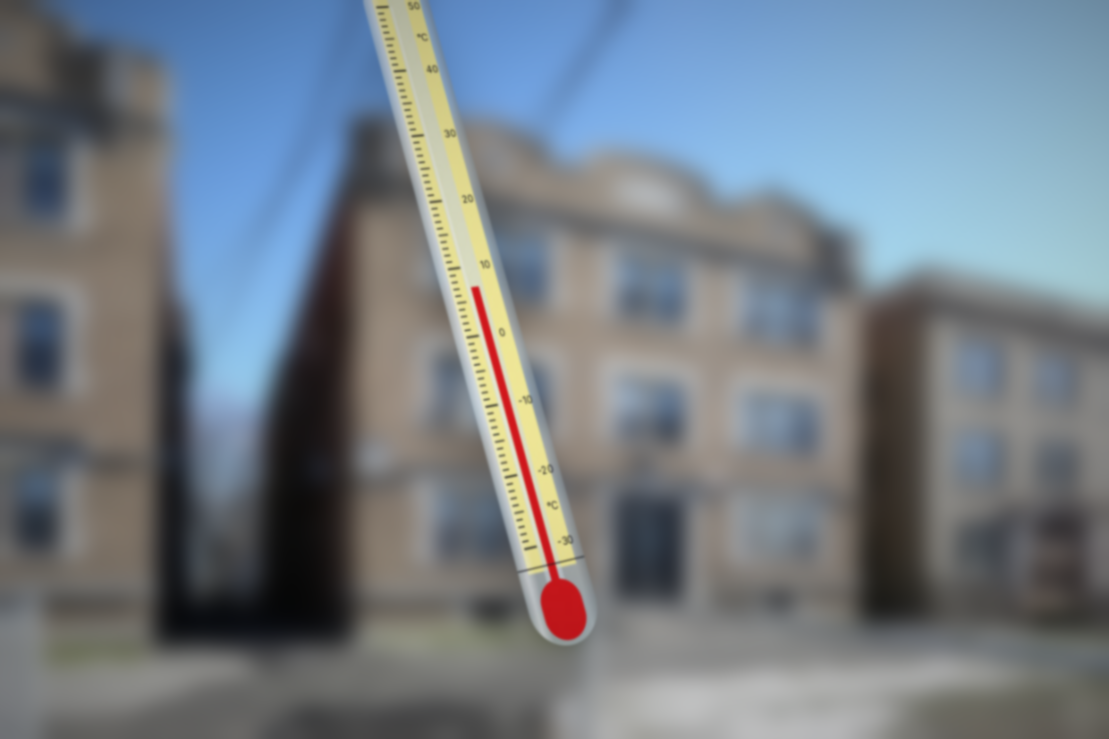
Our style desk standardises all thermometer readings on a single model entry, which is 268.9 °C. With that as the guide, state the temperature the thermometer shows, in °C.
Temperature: 7 °C
